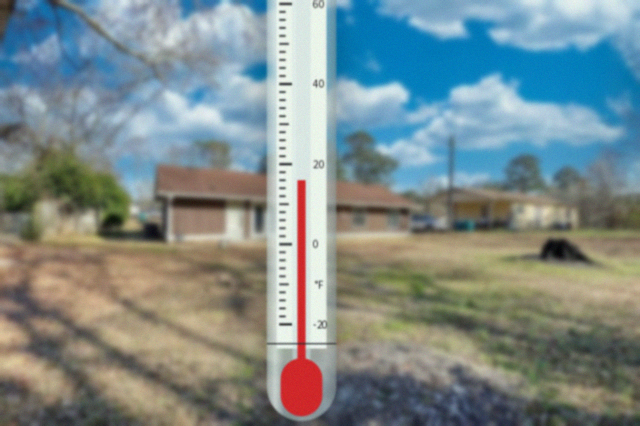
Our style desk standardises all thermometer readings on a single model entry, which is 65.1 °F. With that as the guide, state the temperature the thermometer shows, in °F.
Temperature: 16 °F
